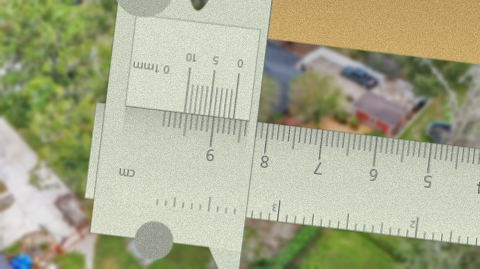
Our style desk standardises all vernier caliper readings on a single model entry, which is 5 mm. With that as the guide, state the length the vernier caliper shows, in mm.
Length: 86.4 mm
